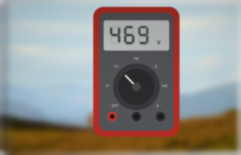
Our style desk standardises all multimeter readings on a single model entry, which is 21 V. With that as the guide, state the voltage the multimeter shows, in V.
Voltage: 469 V
